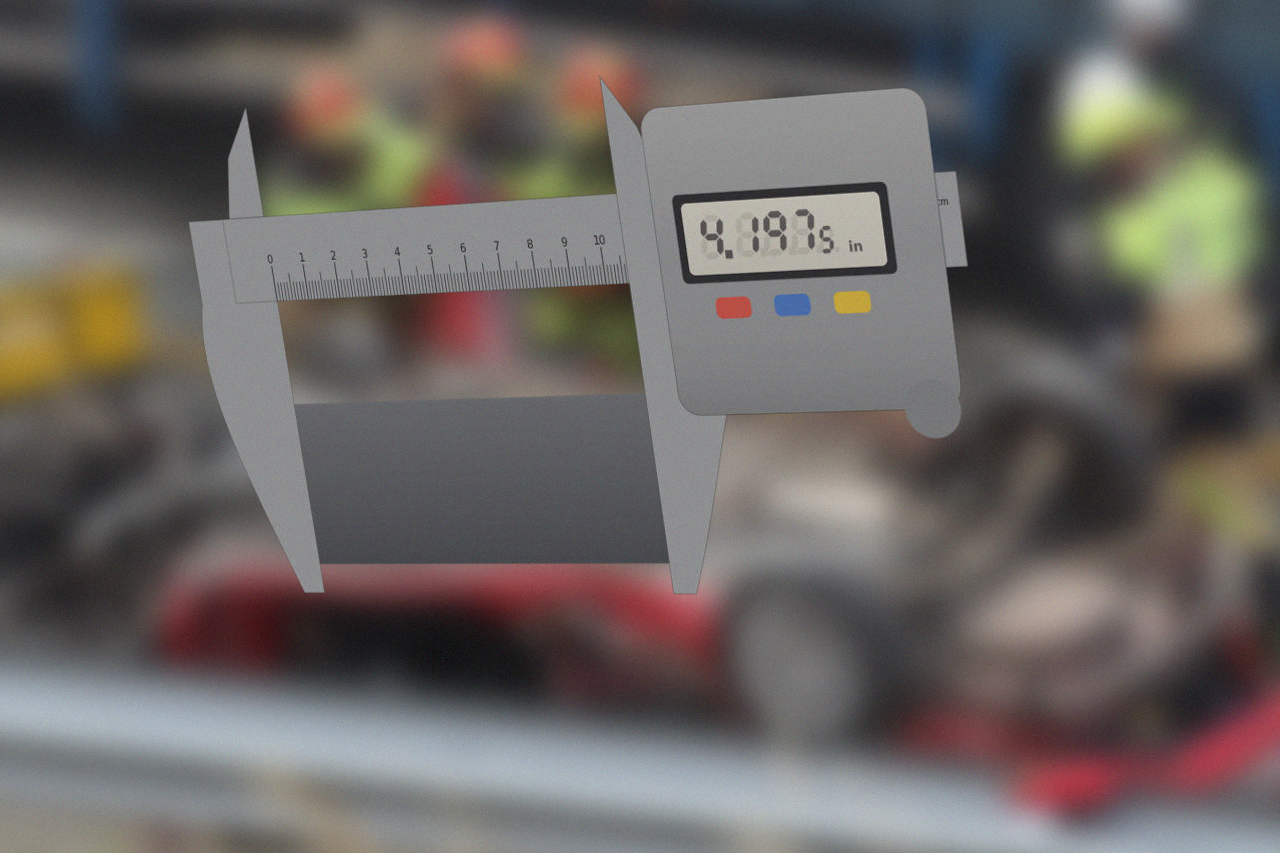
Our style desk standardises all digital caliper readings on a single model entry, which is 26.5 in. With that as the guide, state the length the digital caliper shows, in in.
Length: 4.1975 in
